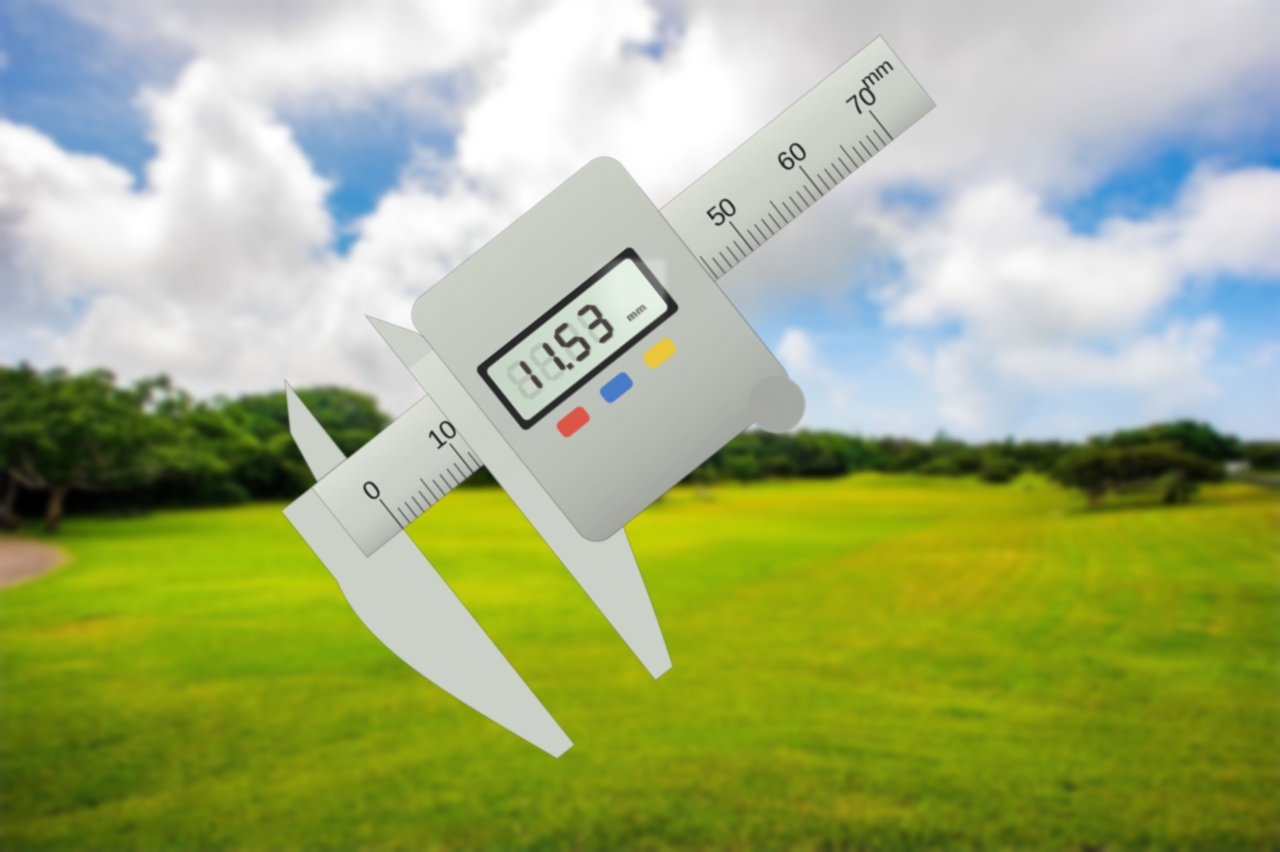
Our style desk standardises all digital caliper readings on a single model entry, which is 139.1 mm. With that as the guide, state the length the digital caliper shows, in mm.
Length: 11.53 mm
